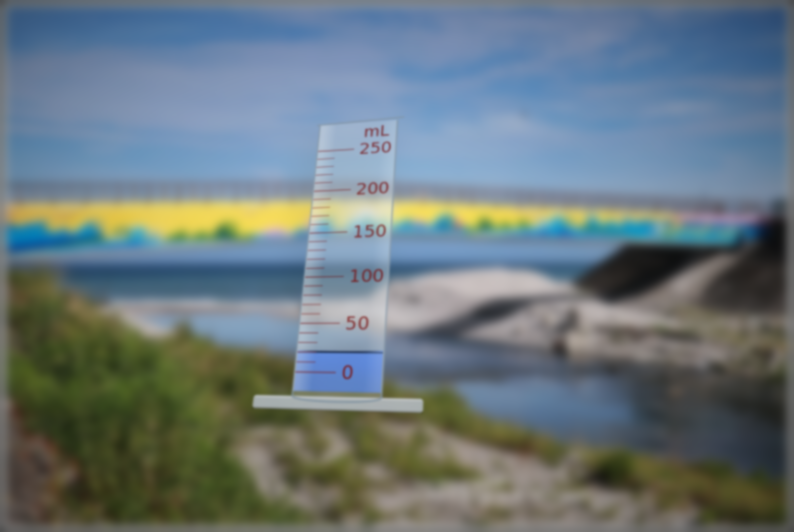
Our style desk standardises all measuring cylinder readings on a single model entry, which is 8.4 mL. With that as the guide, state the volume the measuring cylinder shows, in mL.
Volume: 20 mL
